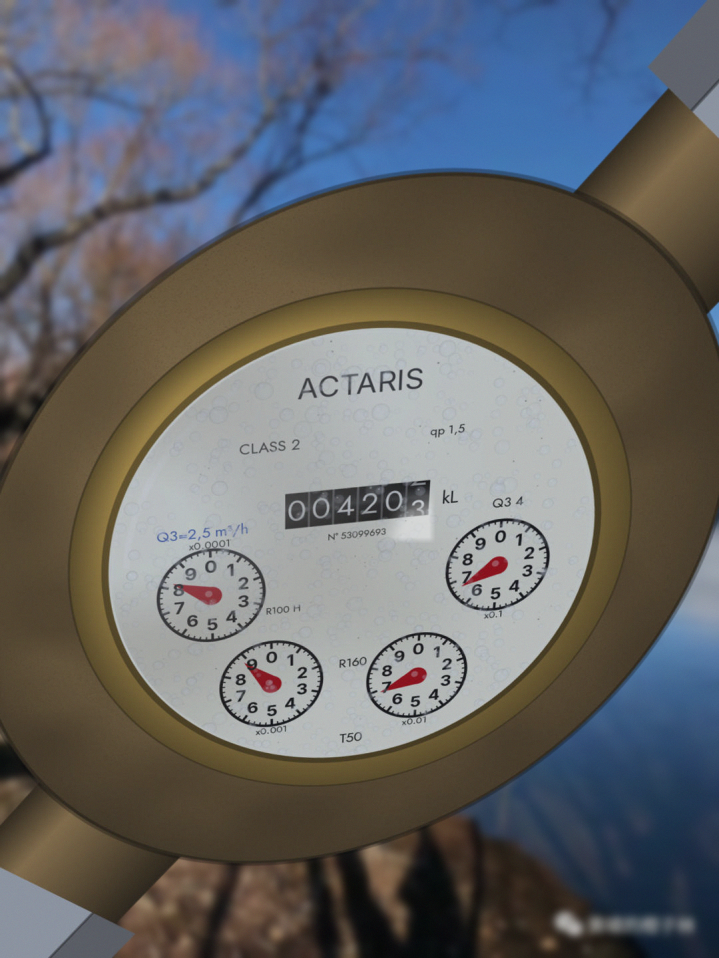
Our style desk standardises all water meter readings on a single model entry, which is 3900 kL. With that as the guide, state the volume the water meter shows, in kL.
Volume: 4202.6688 kL
